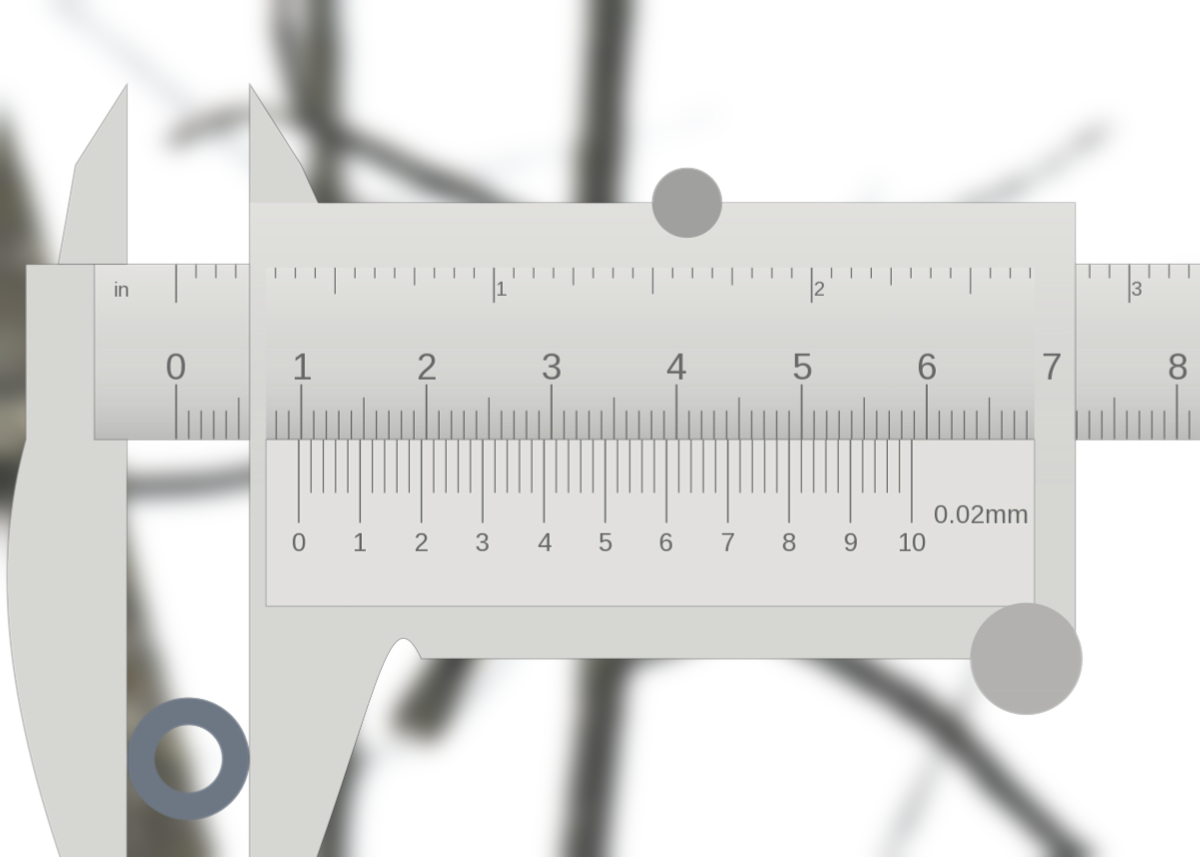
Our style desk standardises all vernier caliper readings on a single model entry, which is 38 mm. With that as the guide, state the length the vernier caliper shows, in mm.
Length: 9.8 mm
